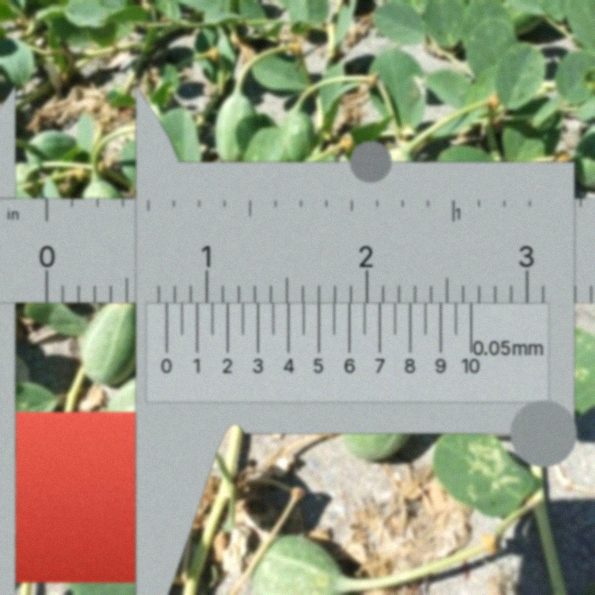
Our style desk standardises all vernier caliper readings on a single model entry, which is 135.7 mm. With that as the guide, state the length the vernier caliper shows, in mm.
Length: 7.5 mm
